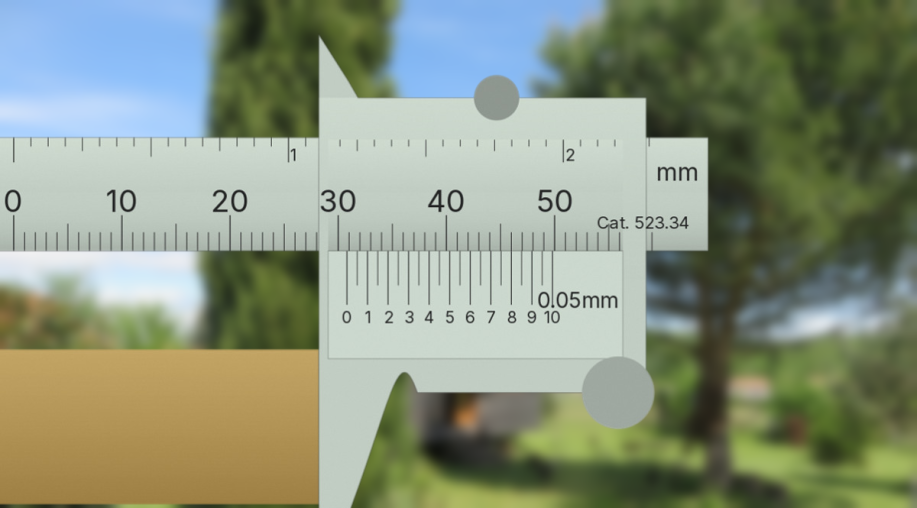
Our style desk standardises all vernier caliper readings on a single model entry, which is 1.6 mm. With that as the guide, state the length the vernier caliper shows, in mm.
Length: 30.8 mm
